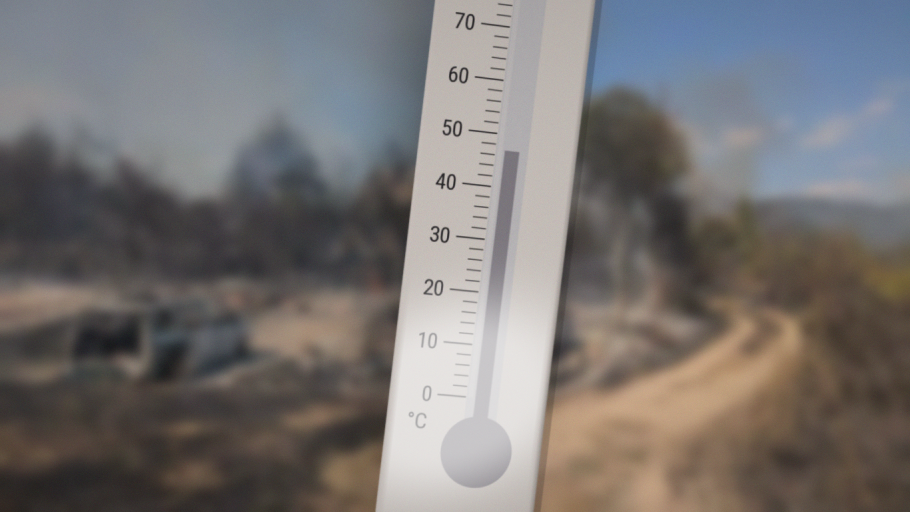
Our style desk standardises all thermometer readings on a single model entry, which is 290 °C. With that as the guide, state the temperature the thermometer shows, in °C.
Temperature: 47 °C
